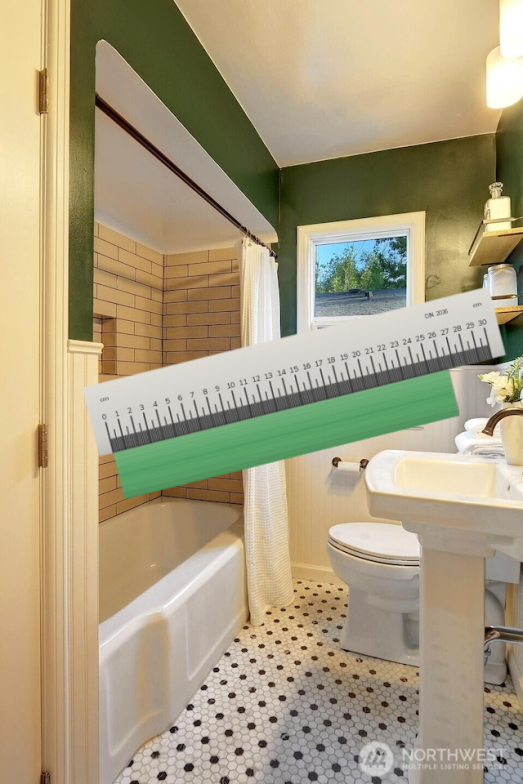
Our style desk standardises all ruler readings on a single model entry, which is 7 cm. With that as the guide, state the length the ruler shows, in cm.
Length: 26.5 cm
